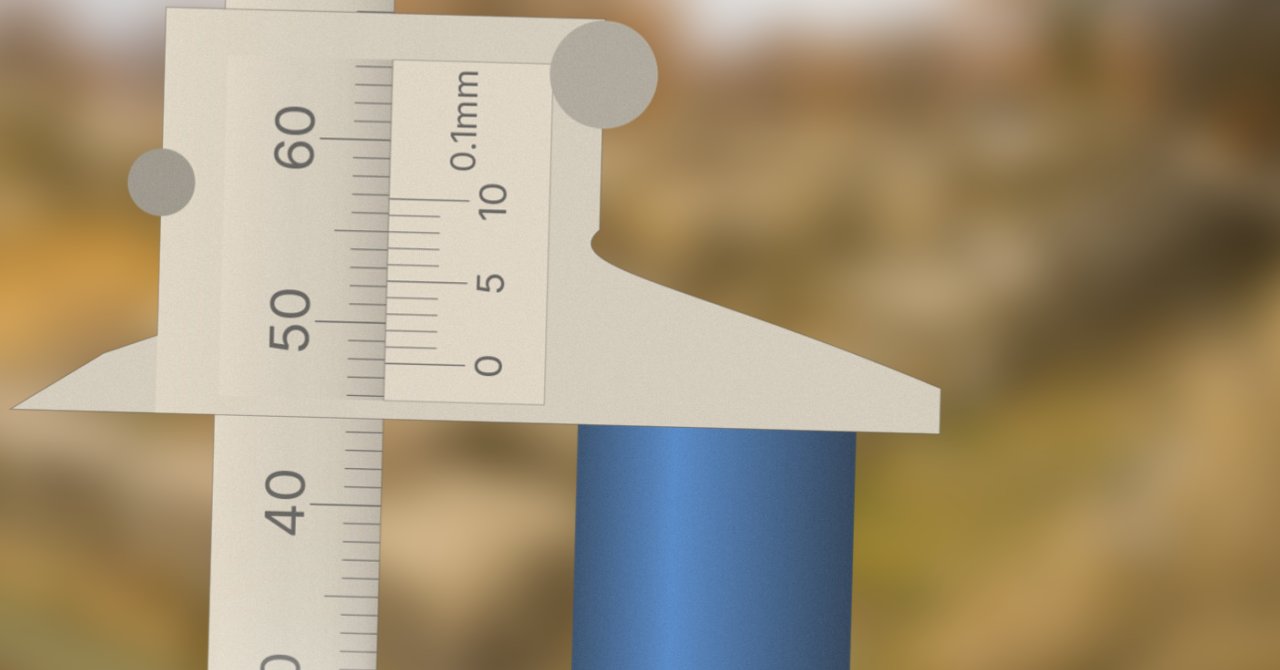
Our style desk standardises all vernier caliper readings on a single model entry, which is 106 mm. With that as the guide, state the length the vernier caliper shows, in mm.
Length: 47.8 mm
